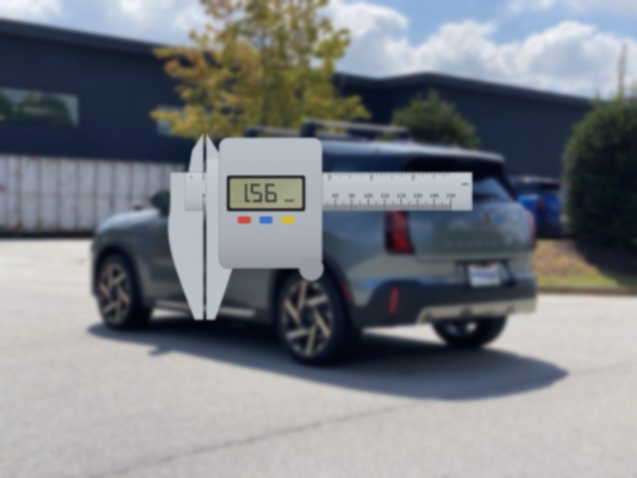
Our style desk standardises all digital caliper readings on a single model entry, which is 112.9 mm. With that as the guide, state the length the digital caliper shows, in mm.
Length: 1.56 mm
